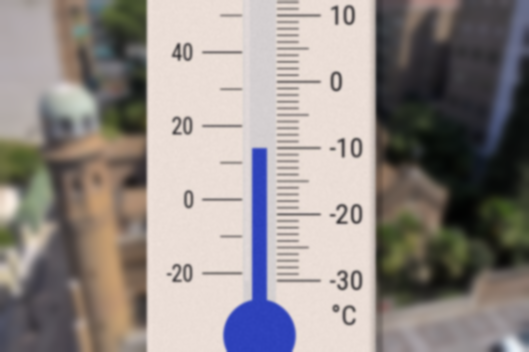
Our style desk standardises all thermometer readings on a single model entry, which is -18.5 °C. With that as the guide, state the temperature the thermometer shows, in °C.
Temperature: -10 °C
